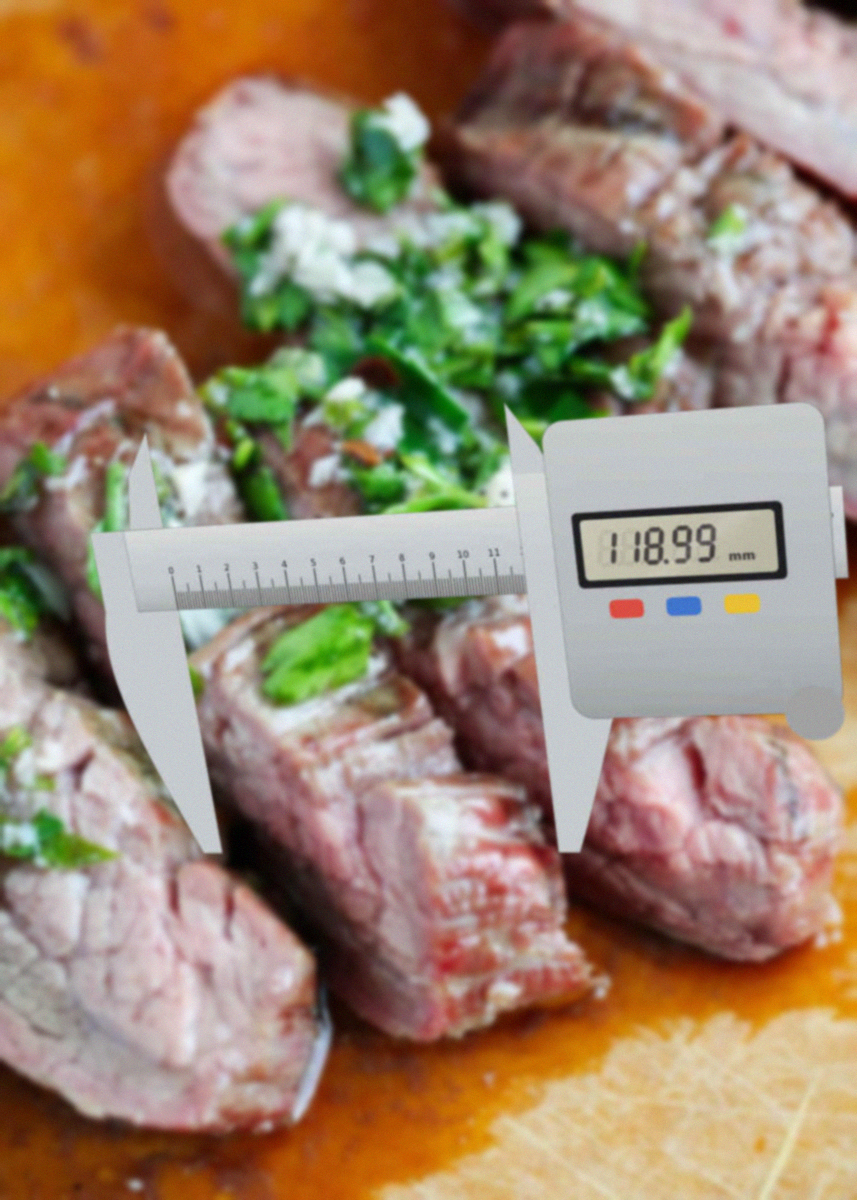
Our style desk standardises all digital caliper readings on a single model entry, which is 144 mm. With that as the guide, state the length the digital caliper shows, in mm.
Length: 118.99 mm
